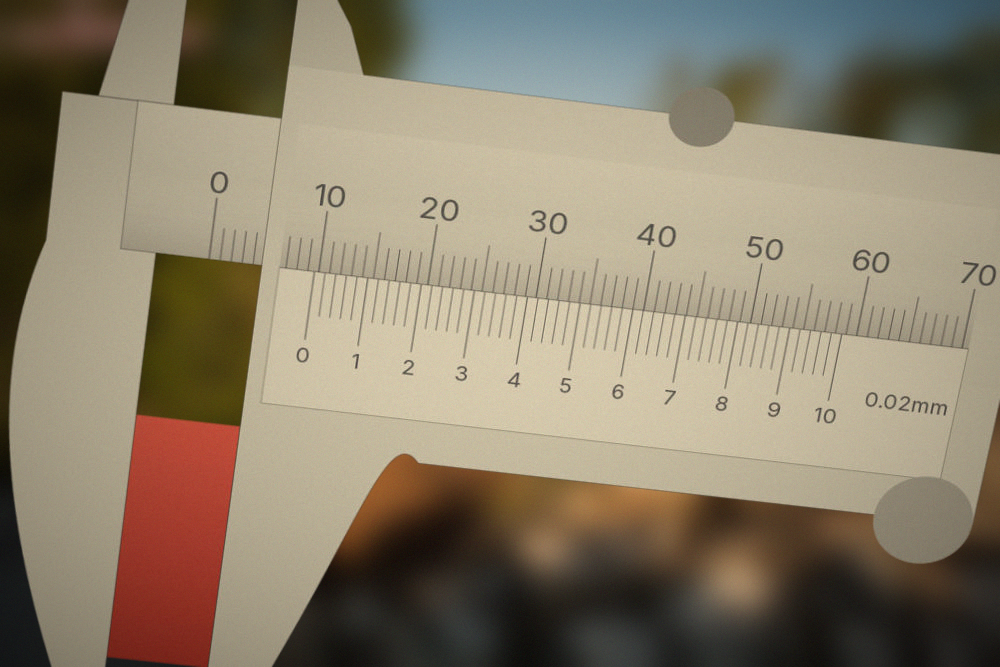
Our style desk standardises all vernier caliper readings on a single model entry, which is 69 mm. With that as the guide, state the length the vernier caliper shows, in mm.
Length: 9.6 mm
